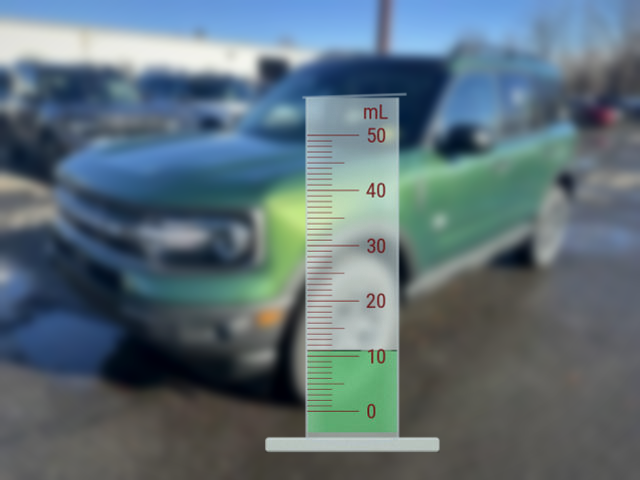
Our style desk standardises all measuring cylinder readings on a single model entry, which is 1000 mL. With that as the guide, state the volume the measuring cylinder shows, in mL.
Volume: 11 mL
